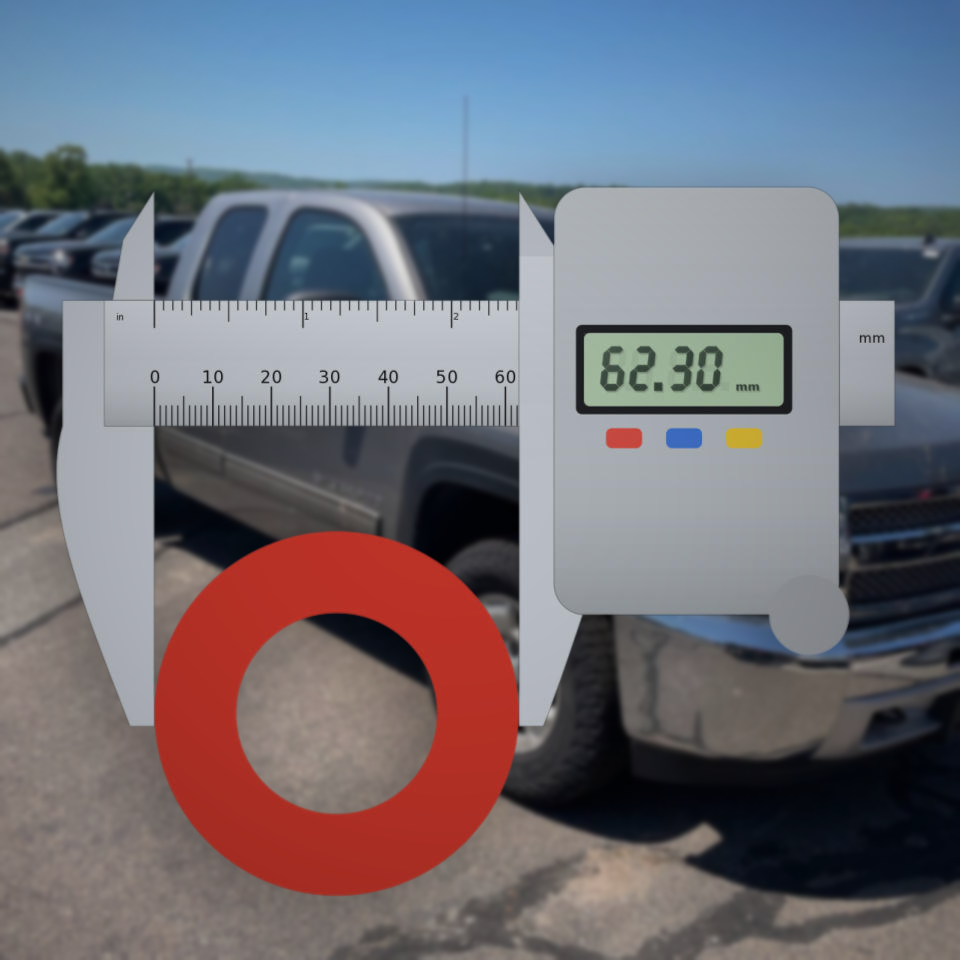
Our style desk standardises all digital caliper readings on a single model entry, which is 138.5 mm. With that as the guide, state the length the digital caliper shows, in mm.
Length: 62.30 mm
